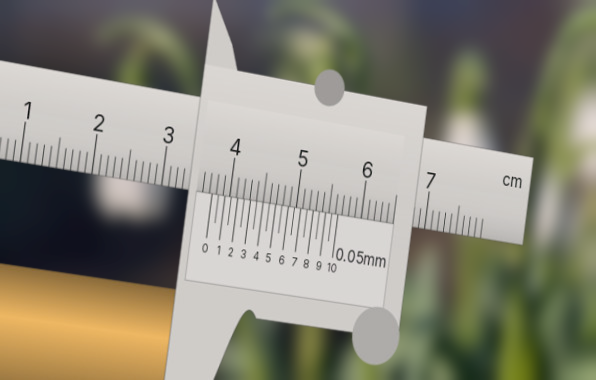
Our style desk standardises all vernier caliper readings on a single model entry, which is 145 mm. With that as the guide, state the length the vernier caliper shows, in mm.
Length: 37.4 mm
